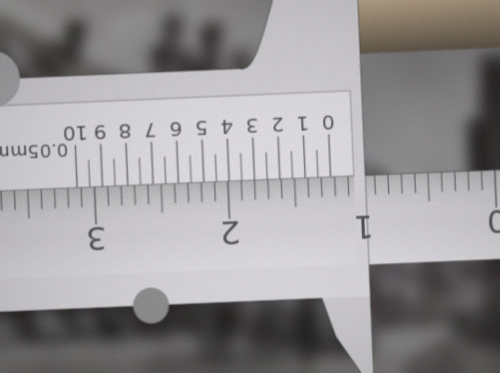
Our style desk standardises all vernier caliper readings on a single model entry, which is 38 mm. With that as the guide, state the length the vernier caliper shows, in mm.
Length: 12.3 mm
